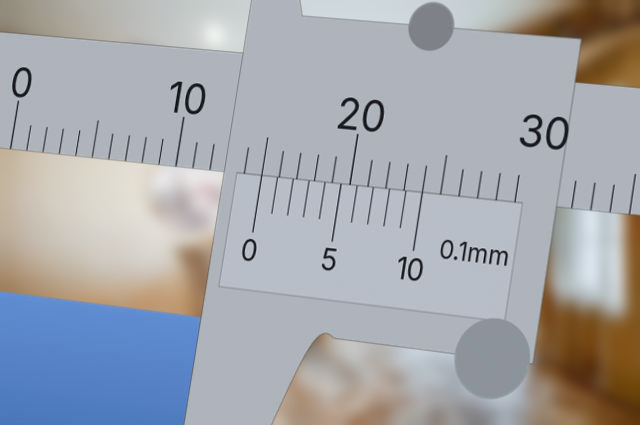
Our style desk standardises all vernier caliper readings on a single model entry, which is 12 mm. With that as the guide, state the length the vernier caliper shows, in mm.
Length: 15.0 mm
